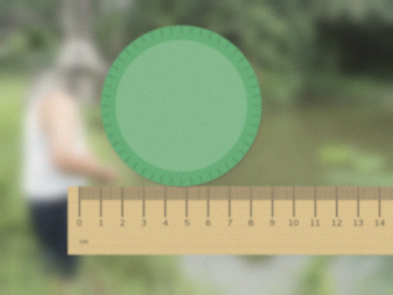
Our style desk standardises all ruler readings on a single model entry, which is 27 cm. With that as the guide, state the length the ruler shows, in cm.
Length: 7.5 cm
